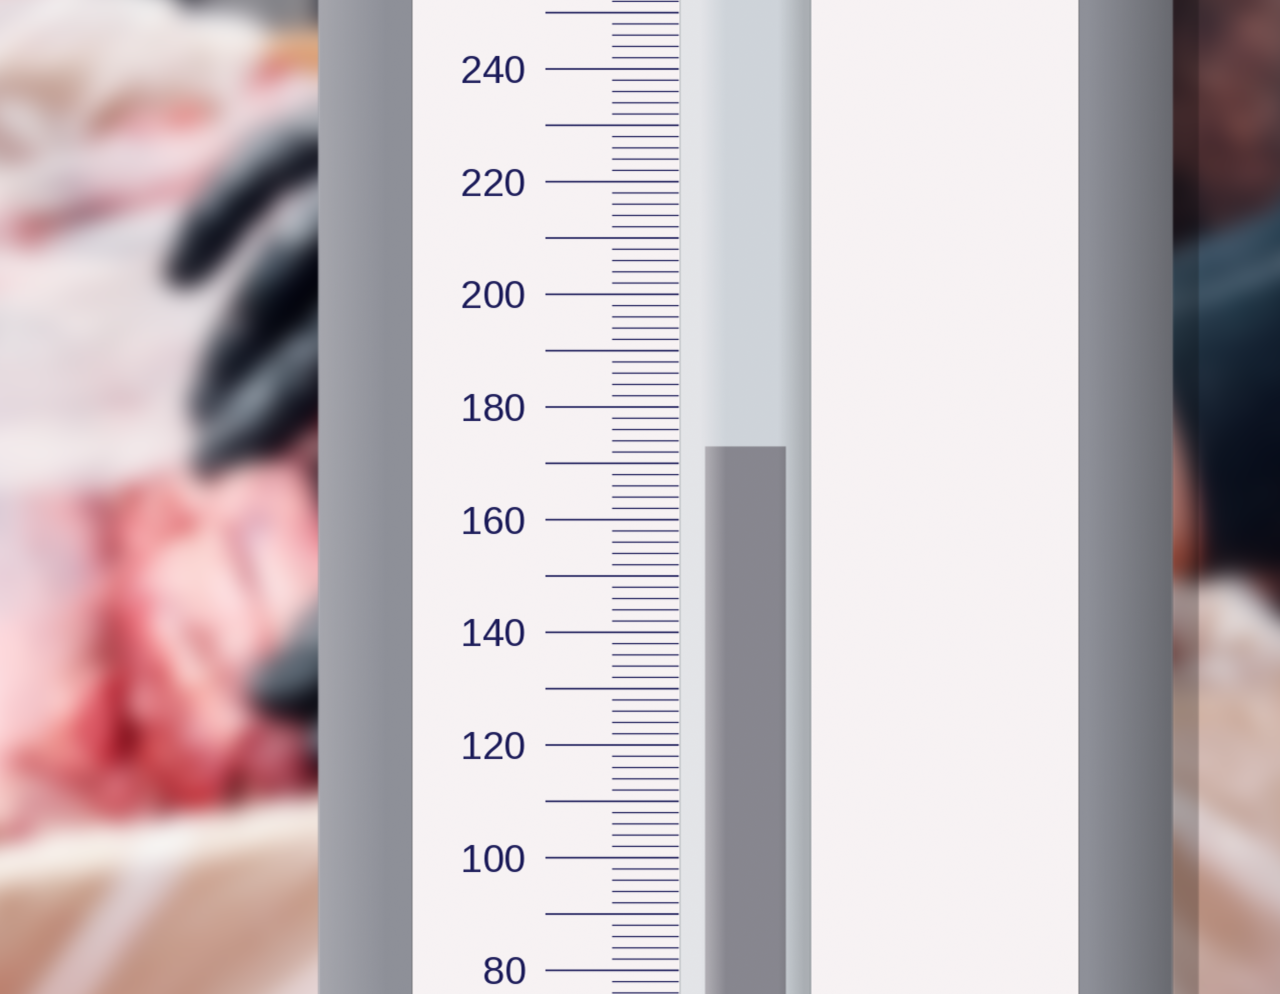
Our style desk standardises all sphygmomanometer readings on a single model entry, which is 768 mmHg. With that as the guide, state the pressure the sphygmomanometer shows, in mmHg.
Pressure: 173 mmHg
